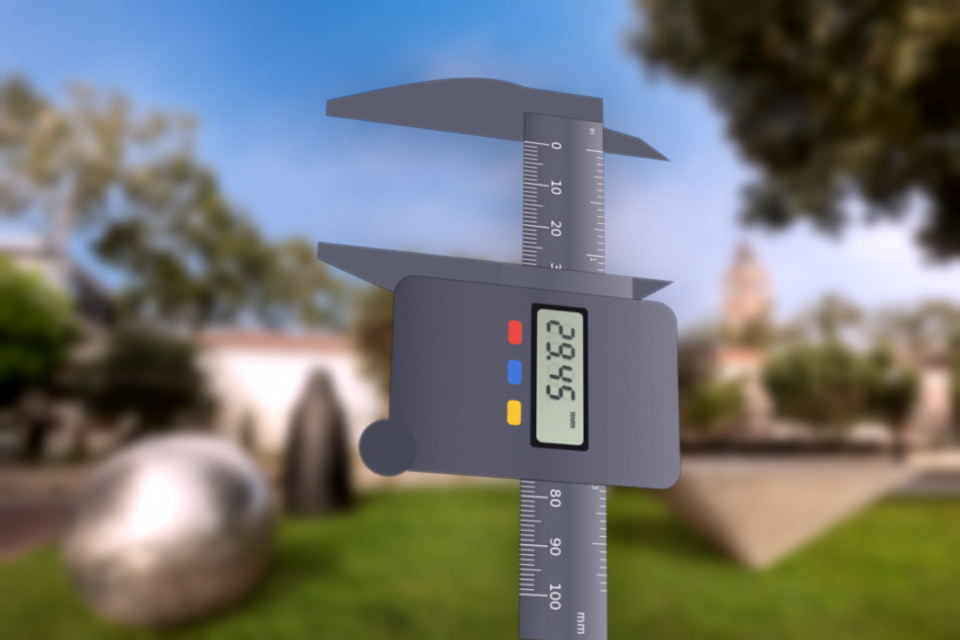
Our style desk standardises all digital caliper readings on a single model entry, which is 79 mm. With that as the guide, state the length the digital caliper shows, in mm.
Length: 29.45 mm
